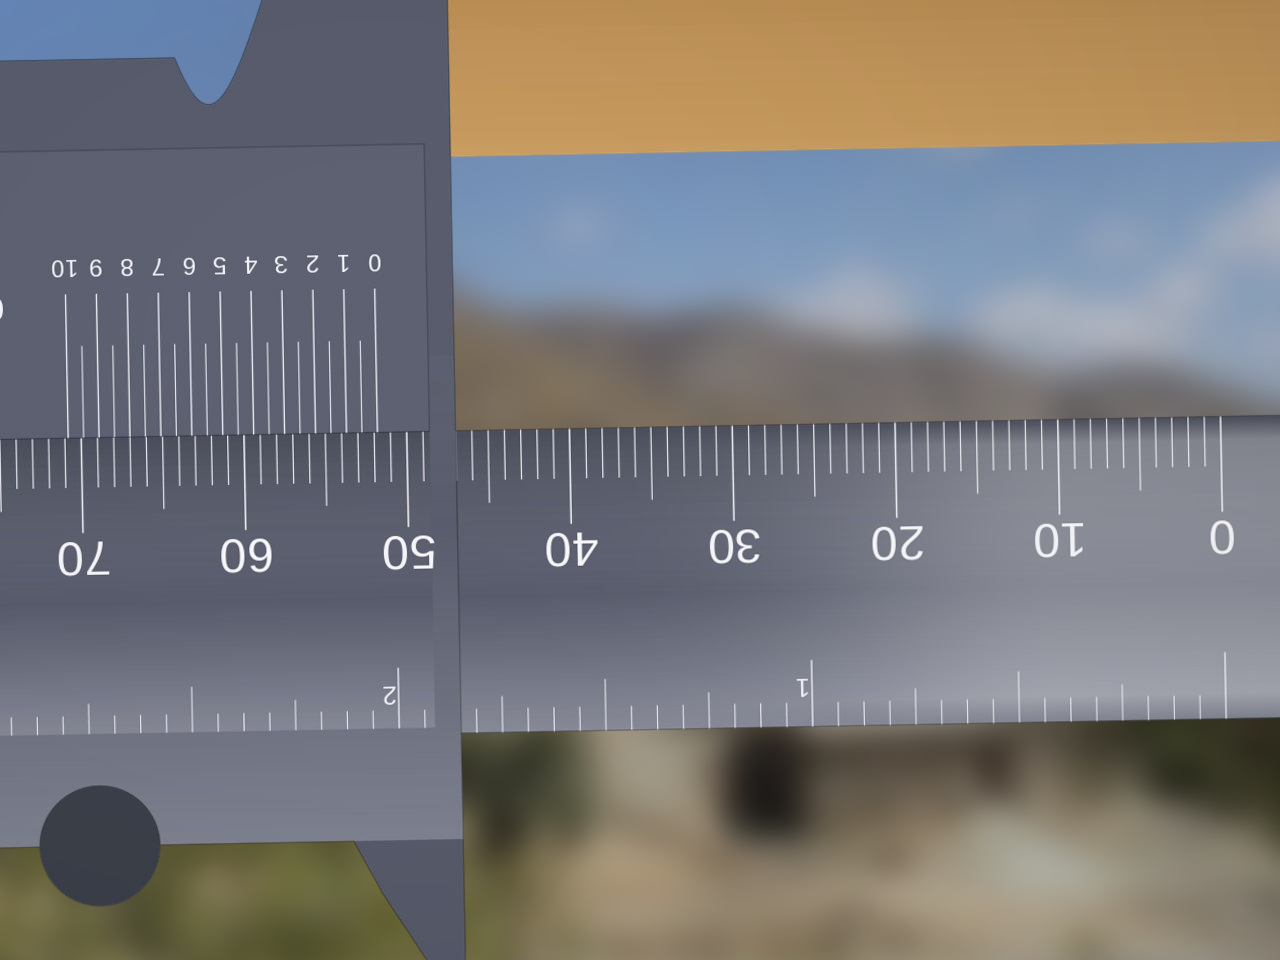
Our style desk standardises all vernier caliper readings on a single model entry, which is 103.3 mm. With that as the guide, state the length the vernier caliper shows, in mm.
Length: 51.8 mm
